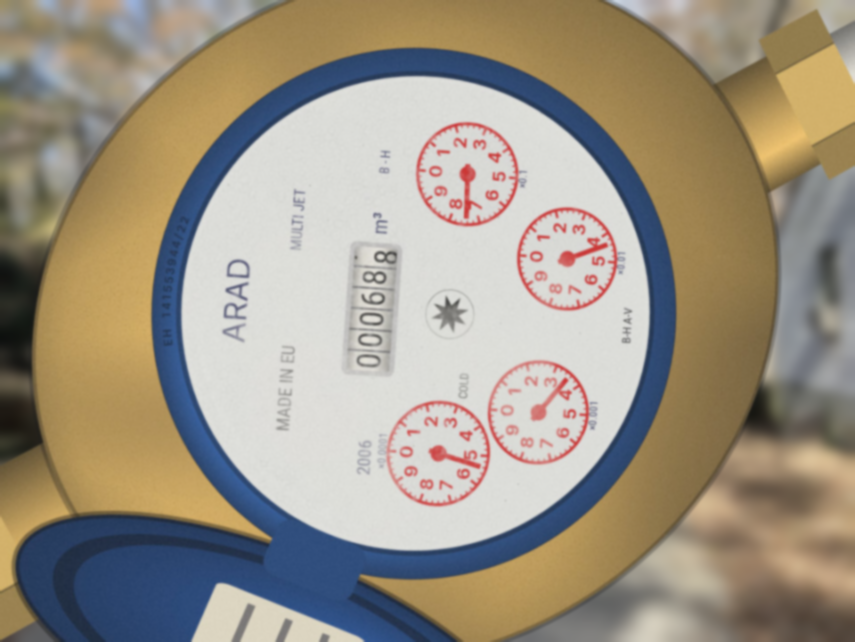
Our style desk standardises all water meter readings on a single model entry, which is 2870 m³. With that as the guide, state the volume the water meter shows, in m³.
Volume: 687.7435 m³
